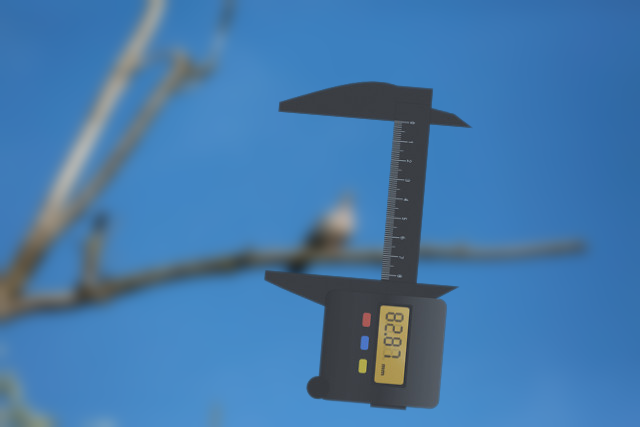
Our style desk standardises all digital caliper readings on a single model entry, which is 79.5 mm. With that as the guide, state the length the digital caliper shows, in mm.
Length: 82.87 mm
